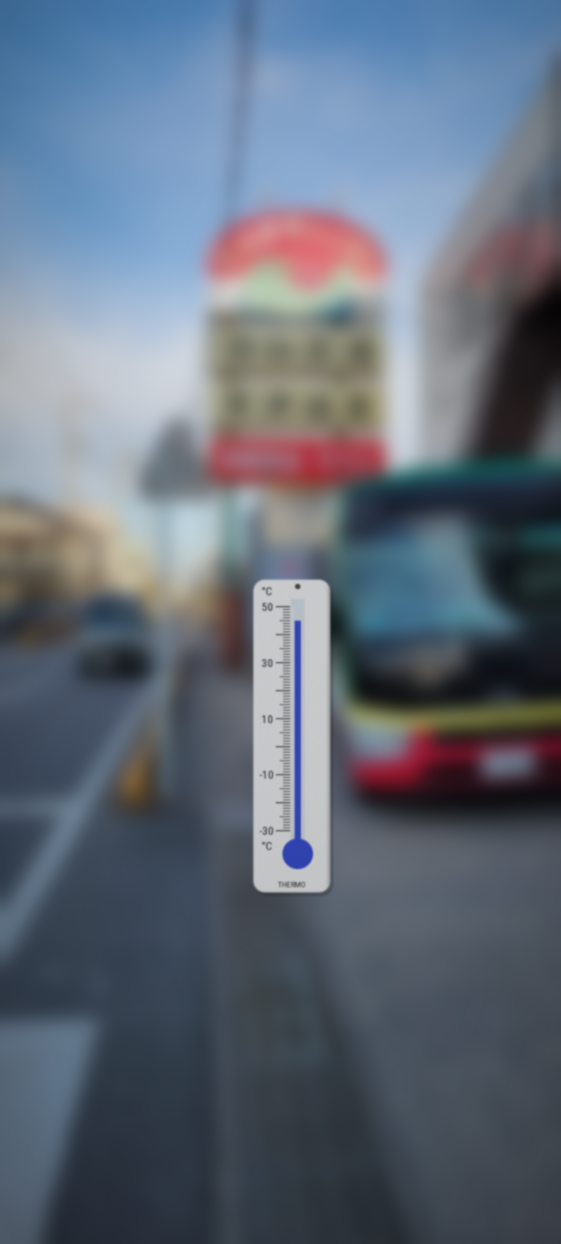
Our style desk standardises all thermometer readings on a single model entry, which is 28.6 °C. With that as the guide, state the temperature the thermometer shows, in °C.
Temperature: 45 °C
